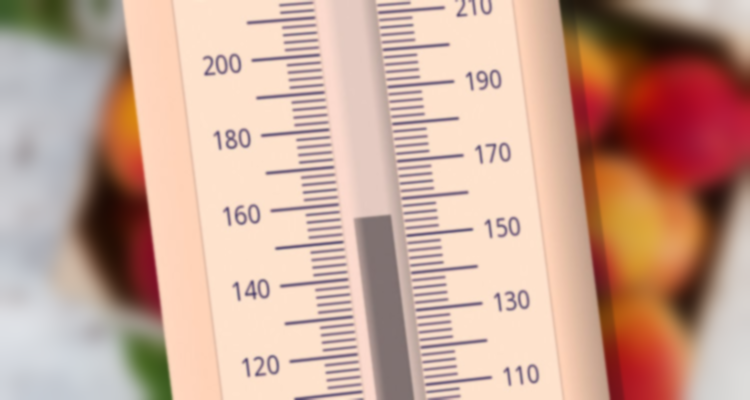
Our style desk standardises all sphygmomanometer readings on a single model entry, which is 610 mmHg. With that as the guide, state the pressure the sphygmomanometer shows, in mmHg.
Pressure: 156 mmHg
